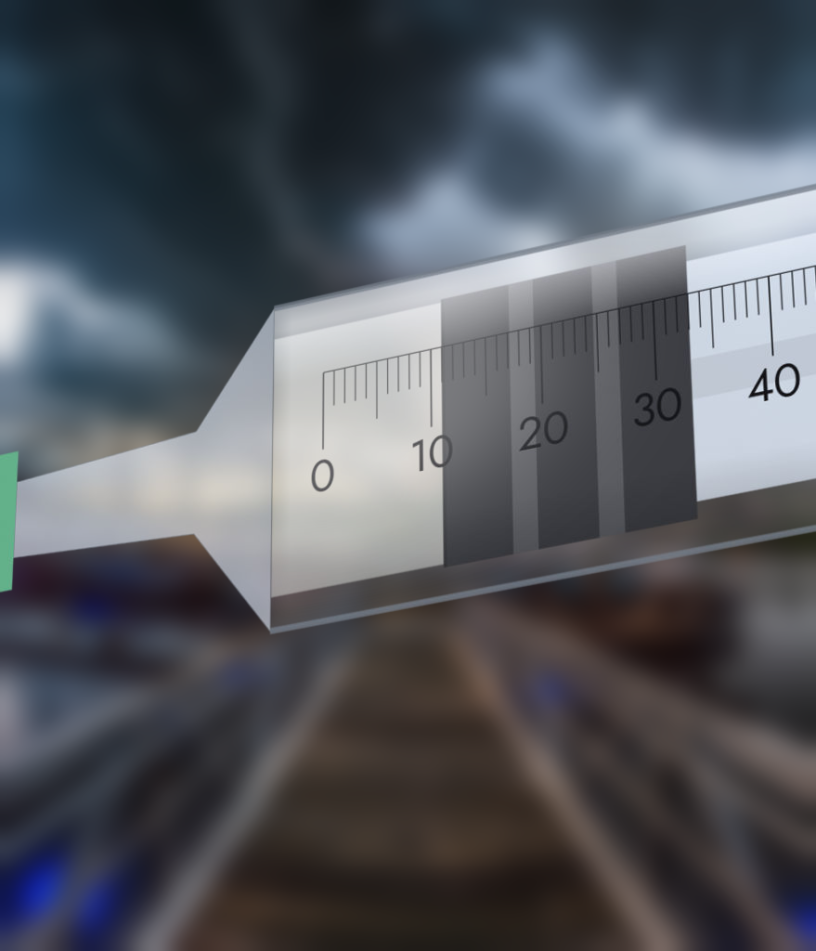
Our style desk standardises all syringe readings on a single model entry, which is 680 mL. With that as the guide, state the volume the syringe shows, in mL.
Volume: 11 mL
